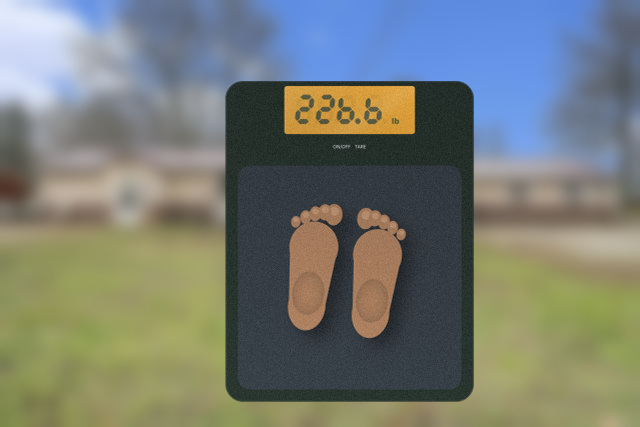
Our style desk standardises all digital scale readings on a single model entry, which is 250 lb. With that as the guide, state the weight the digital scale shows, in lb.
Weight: 226.6 lb
